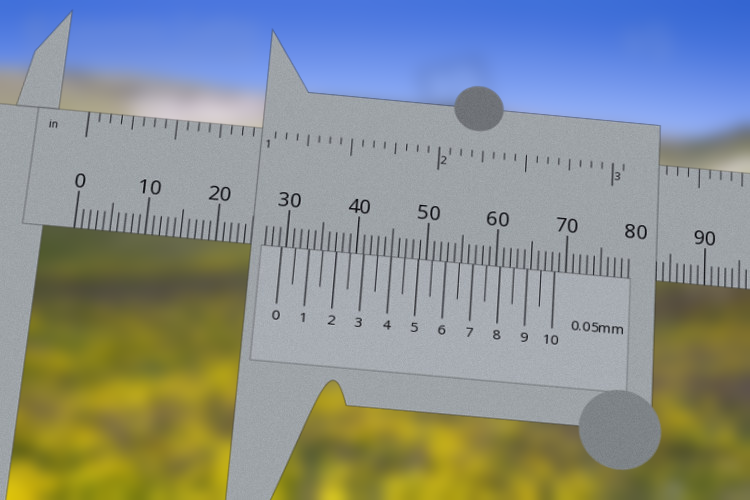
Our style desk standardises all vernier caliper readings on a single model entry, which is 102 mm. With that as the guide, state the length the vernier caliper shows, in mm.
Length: 29.4 mm
